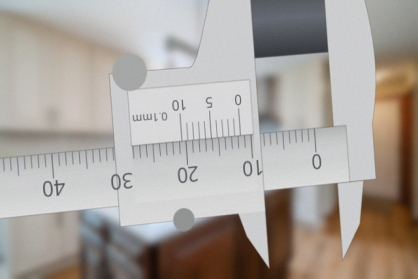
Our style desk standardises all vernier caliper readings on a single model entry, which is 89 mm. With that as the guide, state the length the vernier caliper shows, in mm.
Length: 11.6 mm
